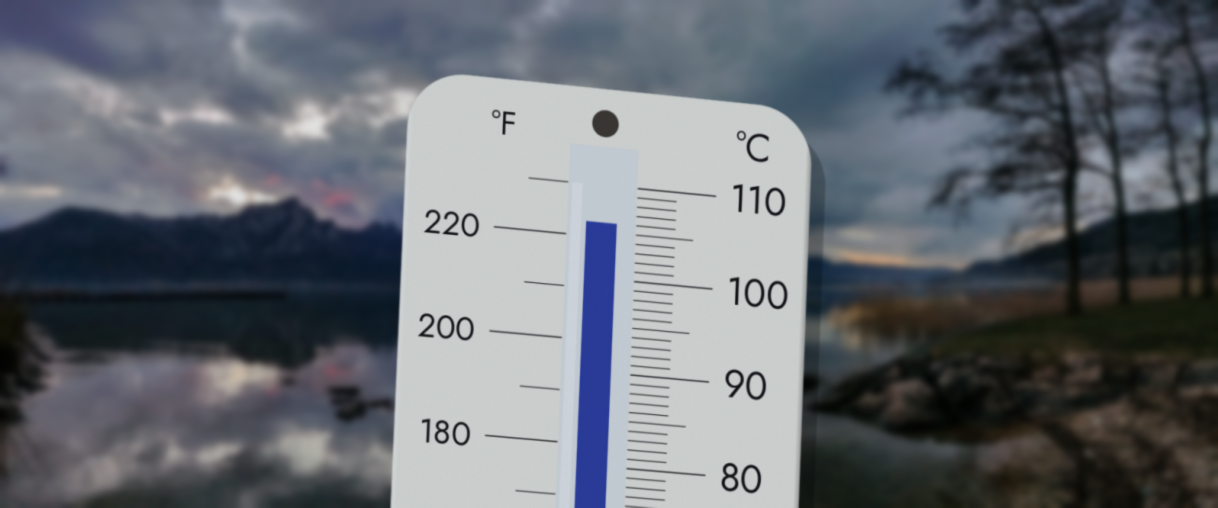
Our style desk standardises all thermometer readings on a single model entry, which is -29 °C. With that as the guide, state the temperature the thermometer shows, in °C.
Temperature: 106 °C
